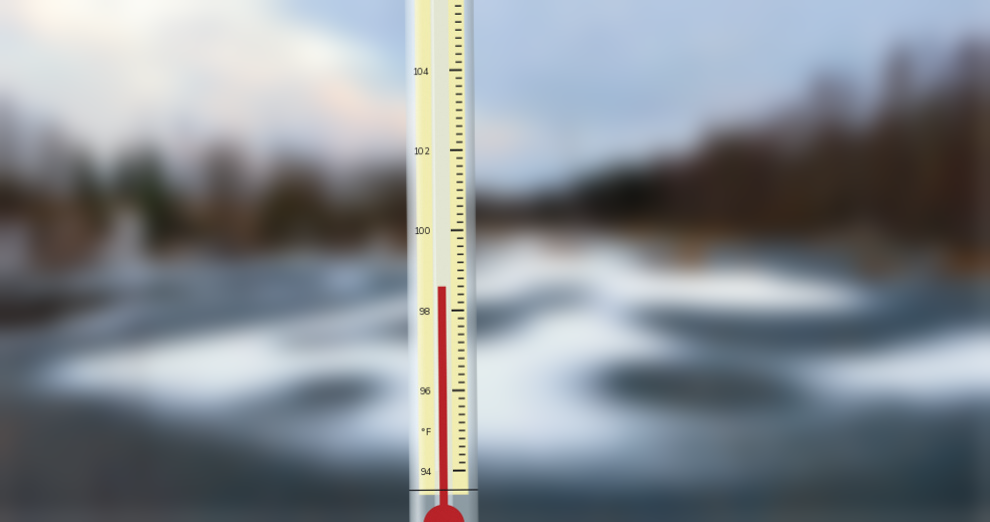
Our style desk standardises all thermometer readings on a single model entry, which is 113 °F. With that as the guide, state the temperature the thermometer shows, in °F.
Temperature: 98.6 °F
